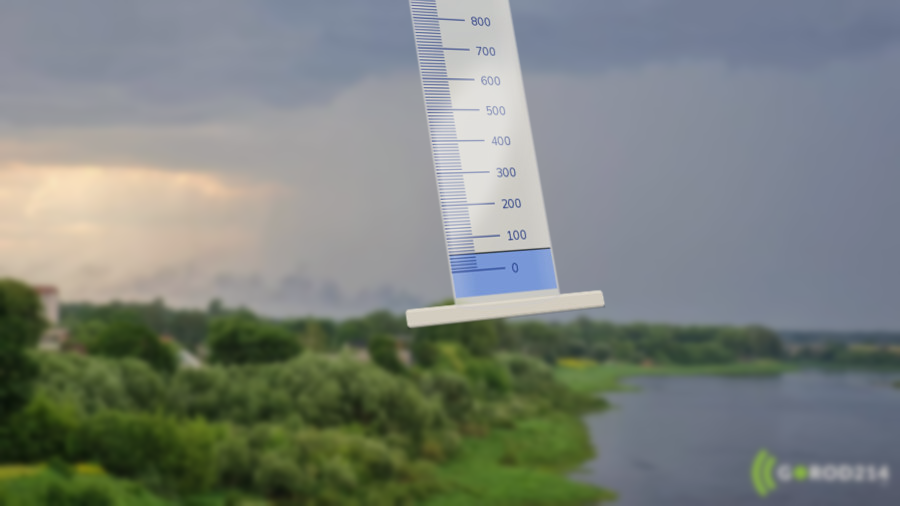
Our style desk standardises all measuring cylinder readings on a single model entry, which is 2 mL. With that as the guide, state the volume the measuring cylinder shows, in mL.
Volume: 50 mL
